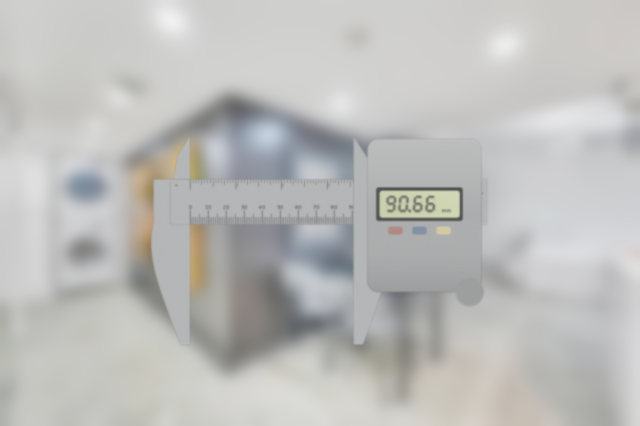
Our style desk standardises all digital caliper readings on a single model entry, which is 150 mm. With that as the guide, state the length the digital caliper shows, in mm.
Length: 90.66 mm
